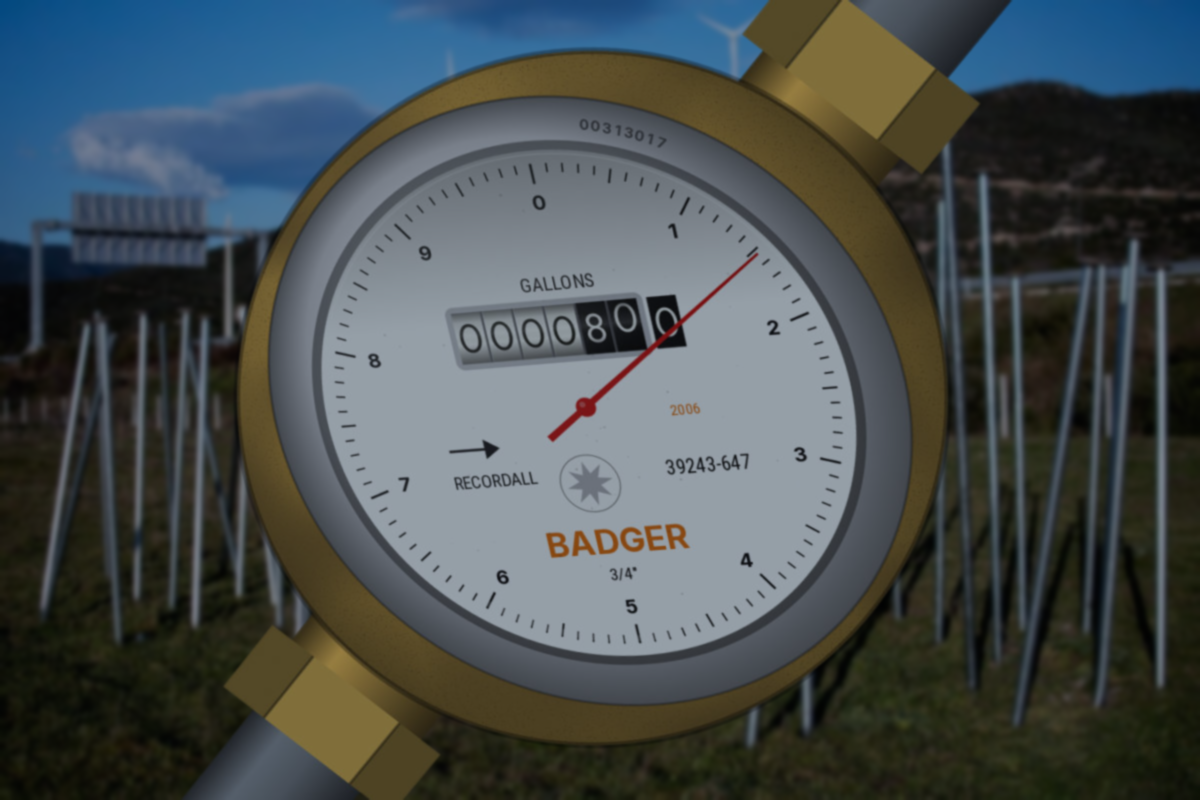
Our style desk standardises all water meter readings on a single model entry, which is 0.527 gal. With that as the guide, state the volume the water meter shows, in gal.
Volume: 801.5 gal
